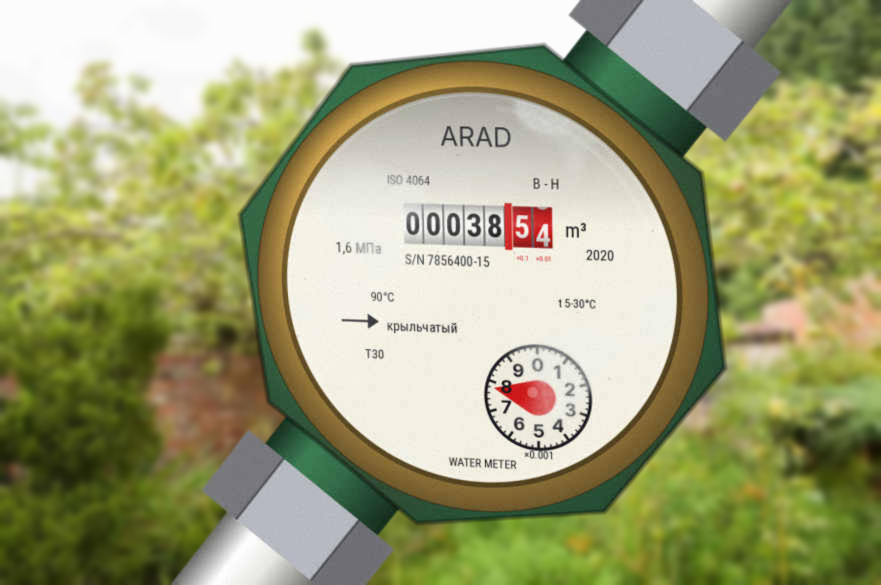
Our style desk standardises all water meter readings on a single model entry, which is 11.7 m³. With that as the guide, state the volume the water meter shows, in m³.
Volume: 38.537 m³
